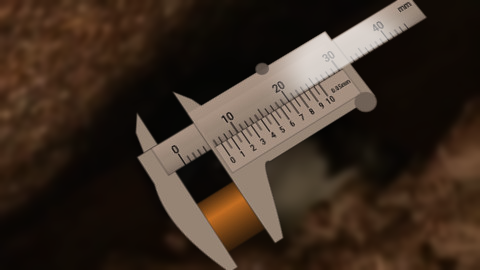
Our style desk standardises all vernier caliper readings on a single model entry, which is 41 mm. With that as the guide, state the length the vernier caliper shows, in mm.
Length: 6.8 mm
